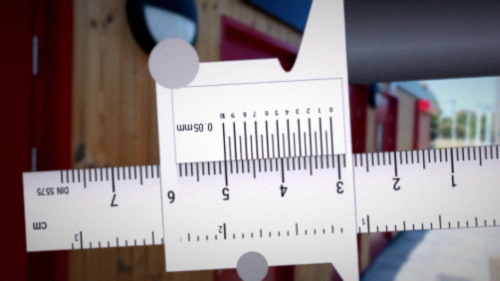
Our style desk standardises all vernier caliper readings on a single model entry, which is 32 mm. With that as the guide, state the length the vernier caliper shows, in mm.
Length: 31.0 mm
